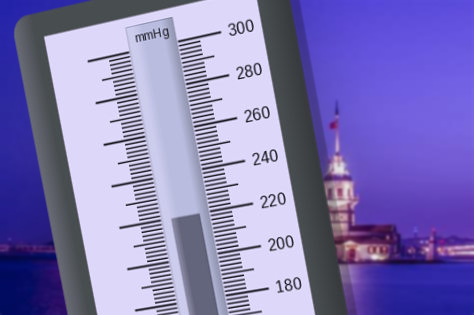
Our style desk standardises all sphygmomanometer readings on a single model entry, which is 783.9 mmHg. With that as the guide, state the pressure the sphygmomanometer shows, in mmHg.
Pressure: 220 mmHg
